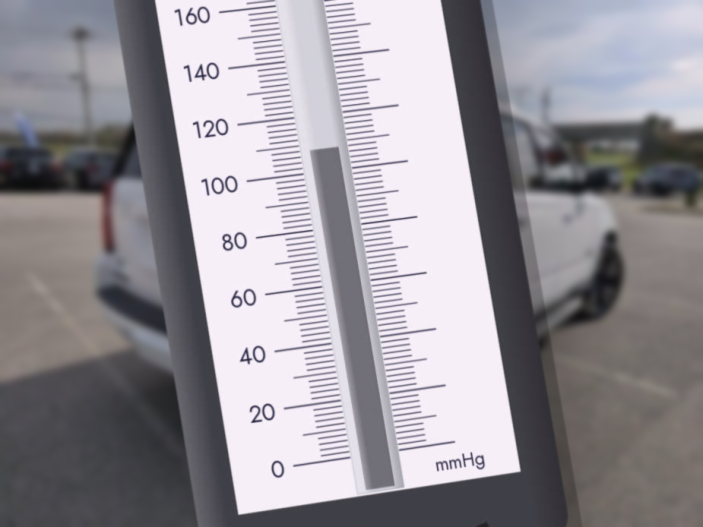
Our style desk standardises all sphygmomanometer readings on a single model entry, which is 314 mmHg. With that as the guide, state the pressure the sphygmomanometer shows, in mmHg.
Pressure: 108 mmHg
